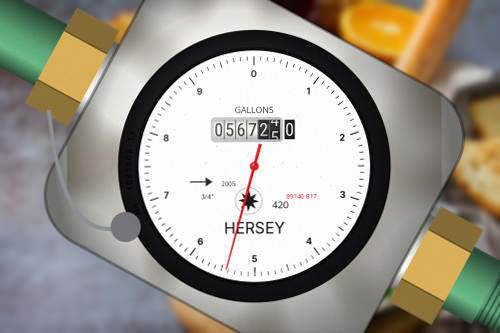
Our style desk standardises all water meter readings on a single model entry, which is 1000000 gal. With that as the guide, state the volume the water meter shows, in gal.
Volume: 567245.4 gal
